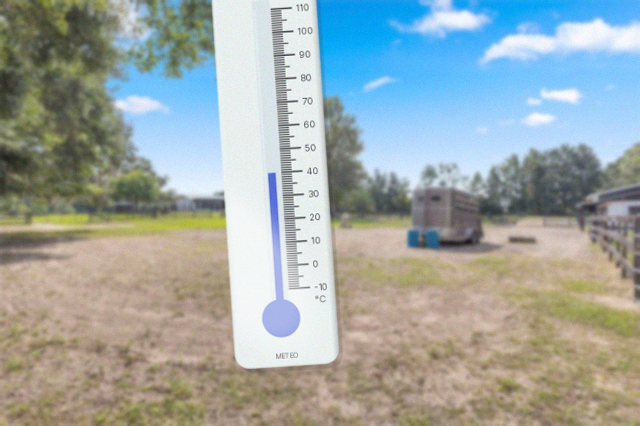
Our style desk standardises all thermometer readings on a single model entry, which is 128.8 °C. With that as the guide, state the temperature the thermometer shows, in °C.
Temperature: 40 °C
